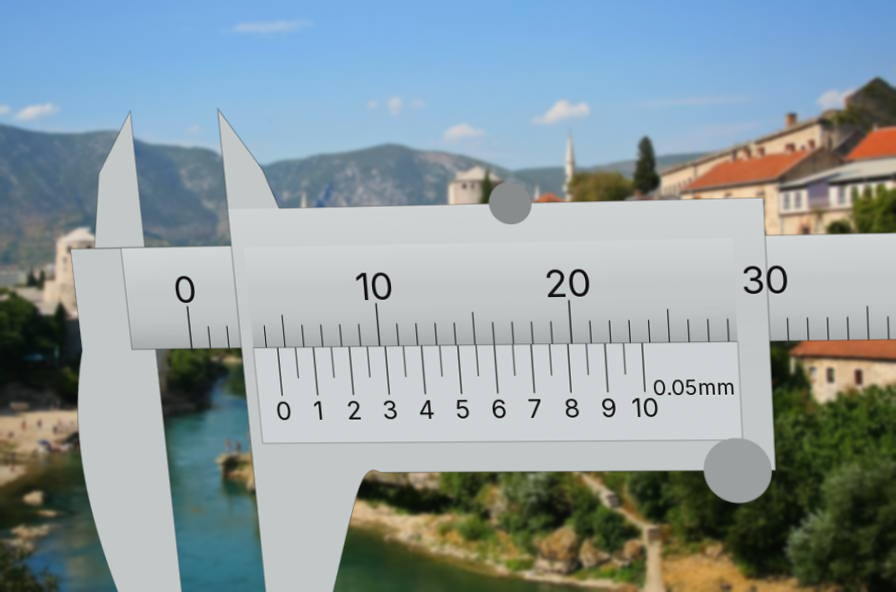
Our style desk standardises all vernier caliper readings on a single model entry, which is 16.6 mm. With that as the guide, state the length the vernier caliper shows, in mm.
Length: 4.6 mm
